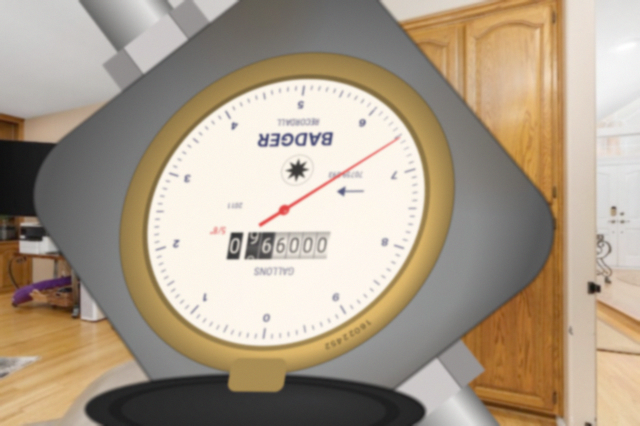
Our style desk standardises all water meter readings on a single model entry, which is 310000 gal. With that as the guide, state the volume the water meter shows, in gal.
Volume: 9956.5 gal
